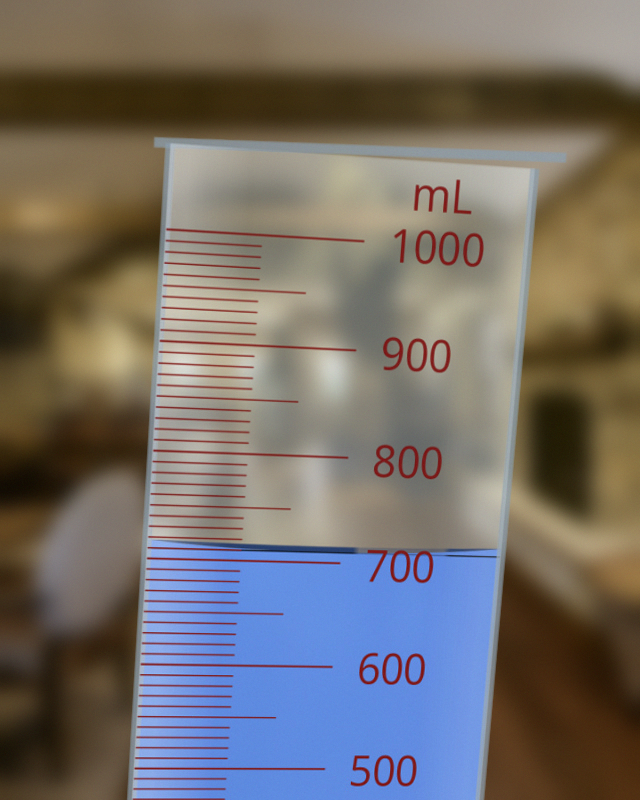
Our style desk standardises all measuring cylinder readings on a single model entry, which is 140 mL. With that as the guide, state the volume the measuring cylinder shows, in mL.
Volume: 710 mL
